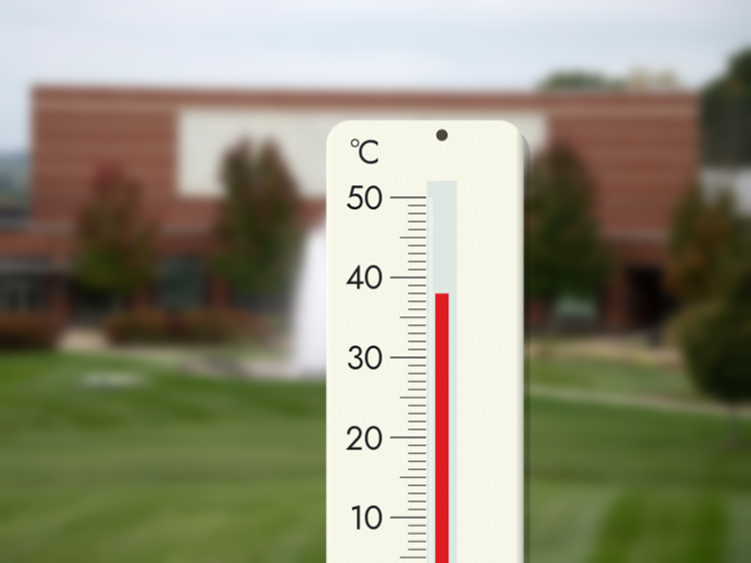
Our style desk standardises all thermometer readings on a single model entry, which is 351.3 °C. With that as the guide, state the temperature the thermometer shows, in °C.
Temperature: 38 °C
